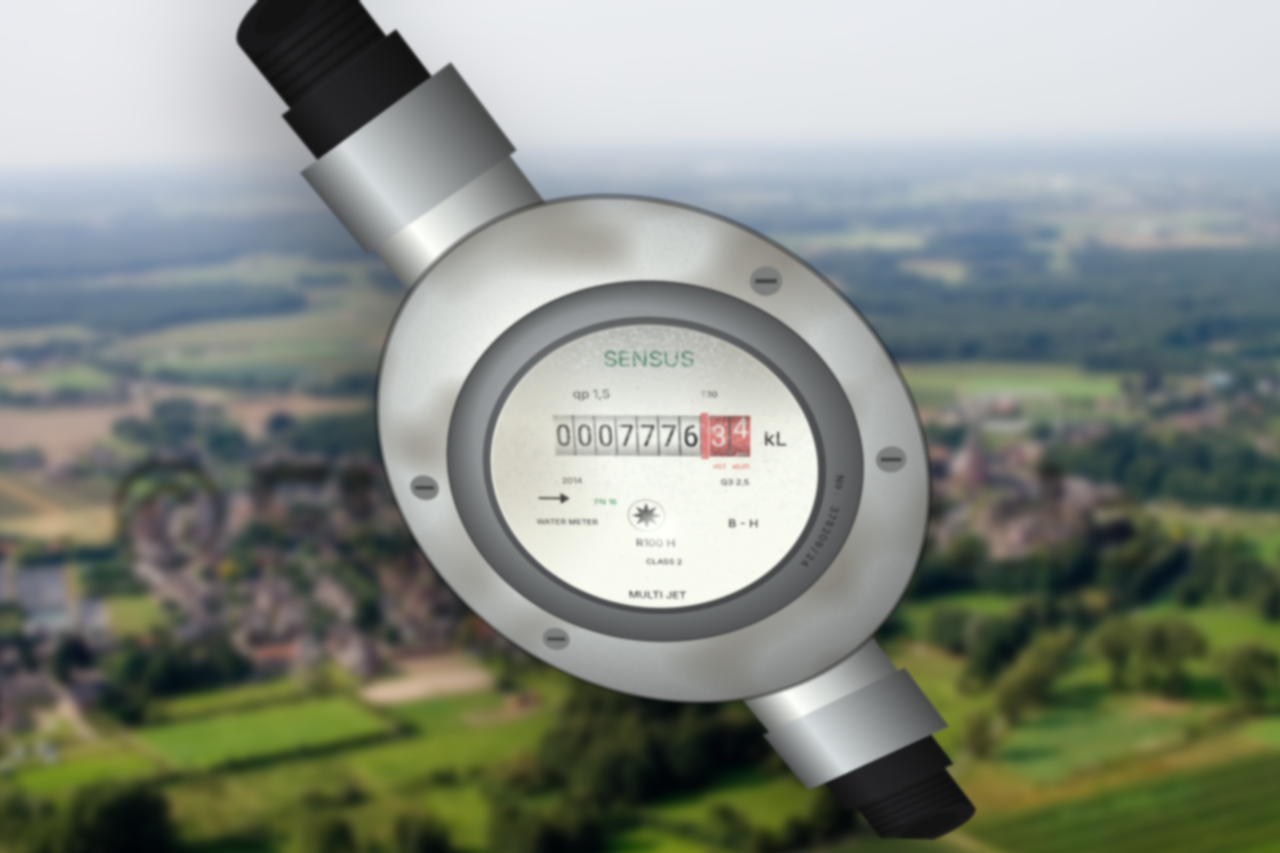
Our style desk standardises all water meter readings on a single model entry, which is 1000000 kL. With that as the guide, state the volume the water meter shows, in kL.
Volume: 7776.34 kL
